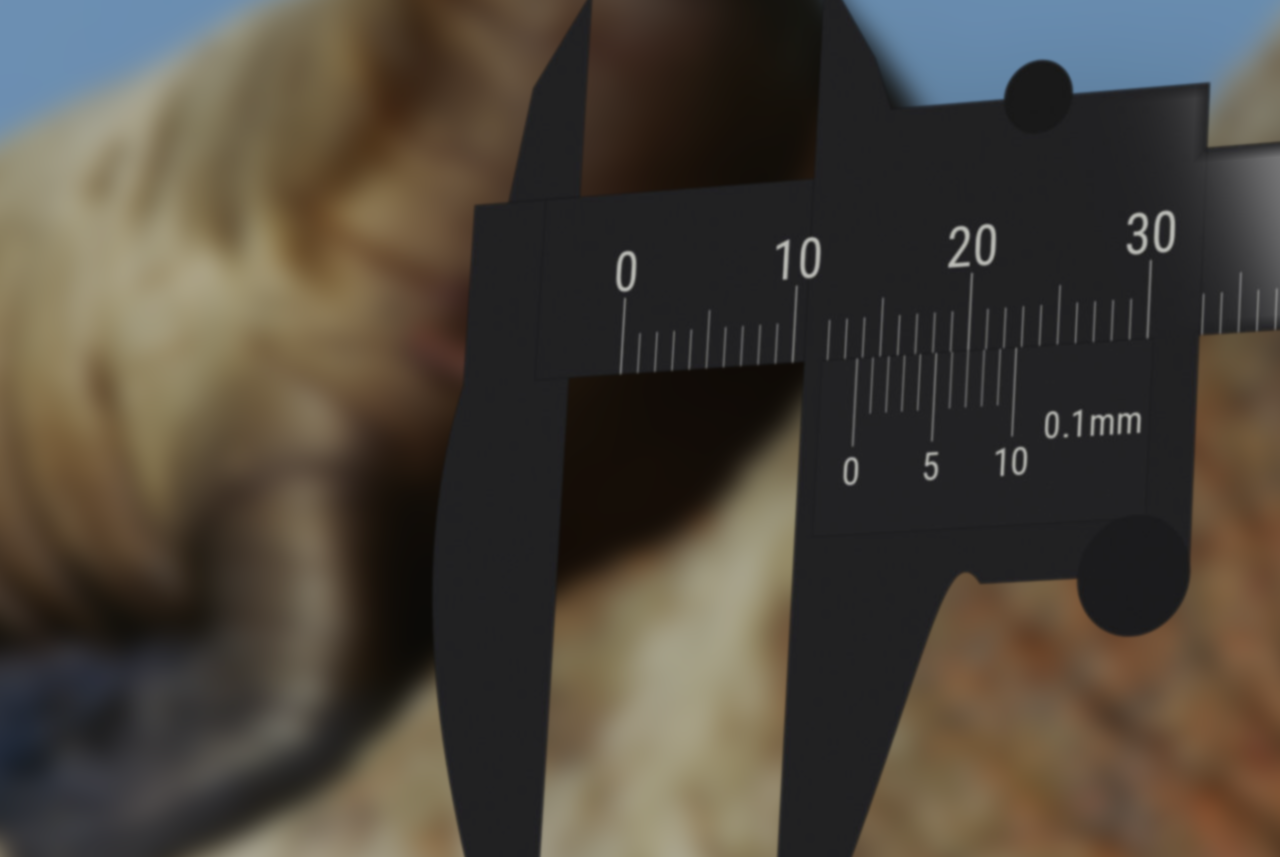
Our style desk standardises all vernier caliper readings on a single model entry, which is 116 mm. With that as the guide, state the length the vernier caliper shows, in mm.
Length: 13.7 mm
